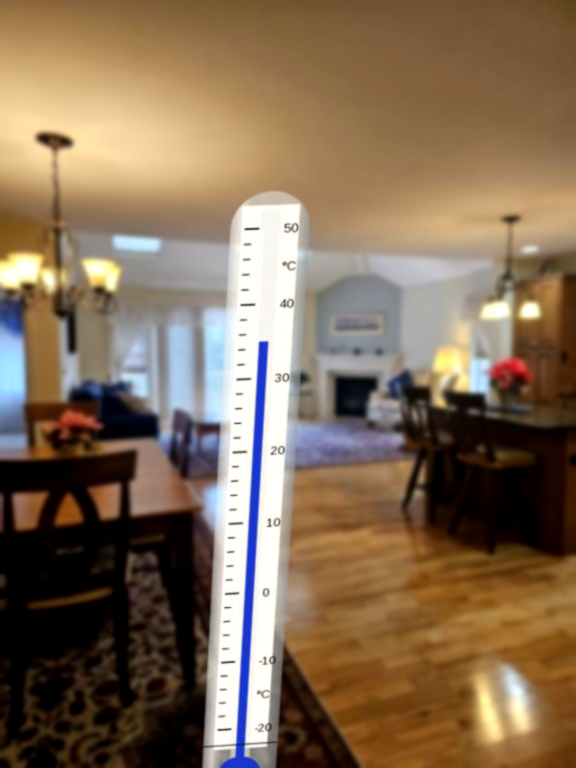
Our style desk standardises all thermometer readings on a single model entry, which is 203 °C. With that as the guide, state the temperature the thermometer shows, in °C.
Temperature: 35 °C
